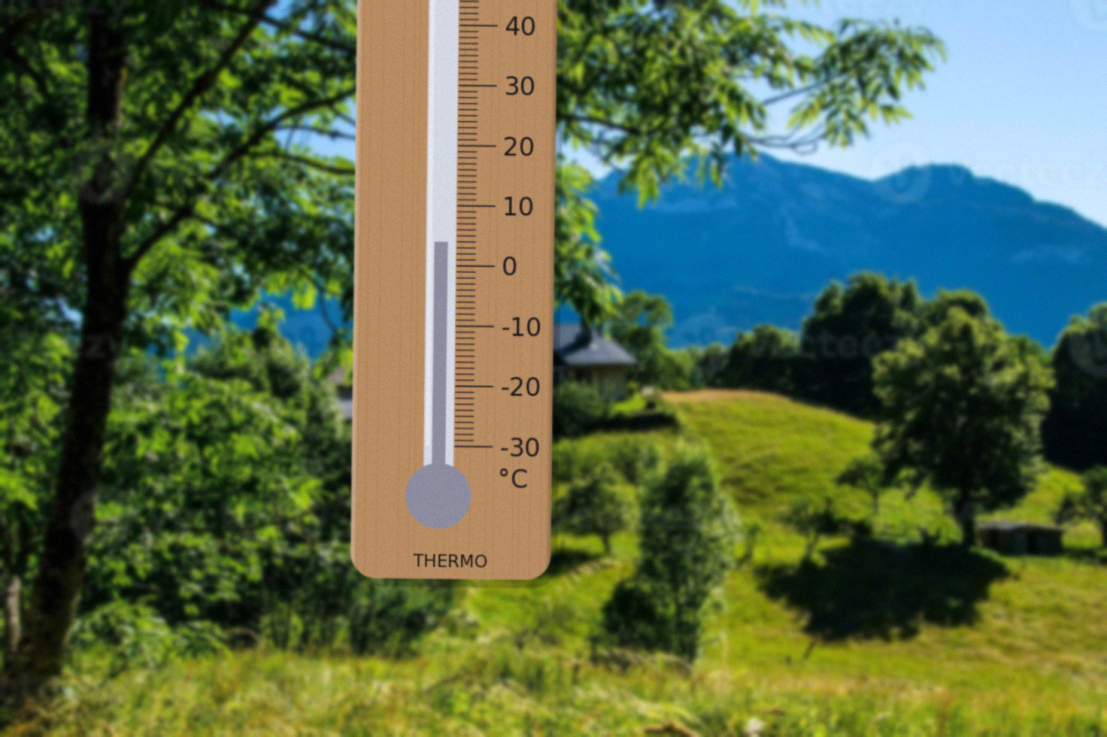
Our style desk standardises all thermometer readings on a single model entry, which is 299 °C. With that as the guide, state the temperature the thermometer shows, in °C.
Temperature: 4 °C
